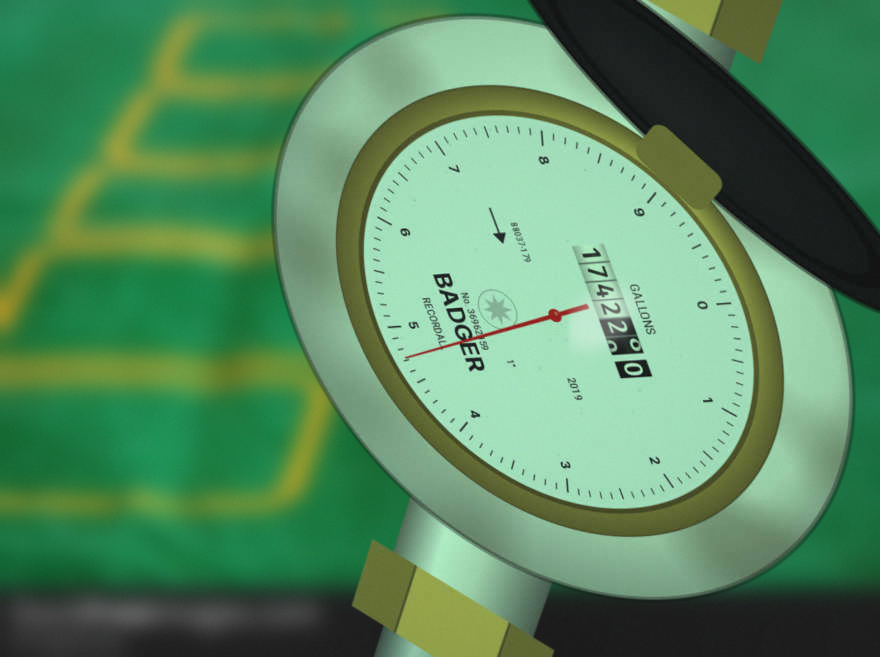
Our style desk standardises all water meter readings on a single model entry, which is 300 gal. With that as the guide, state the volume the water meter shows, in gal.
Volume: 1742284.7 gal
